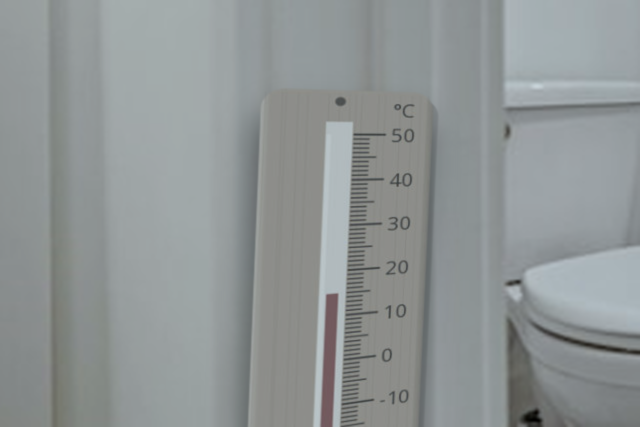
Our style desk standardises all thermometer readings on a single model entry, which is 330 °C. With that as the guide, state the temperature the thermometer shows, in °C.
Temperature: 15 °C
